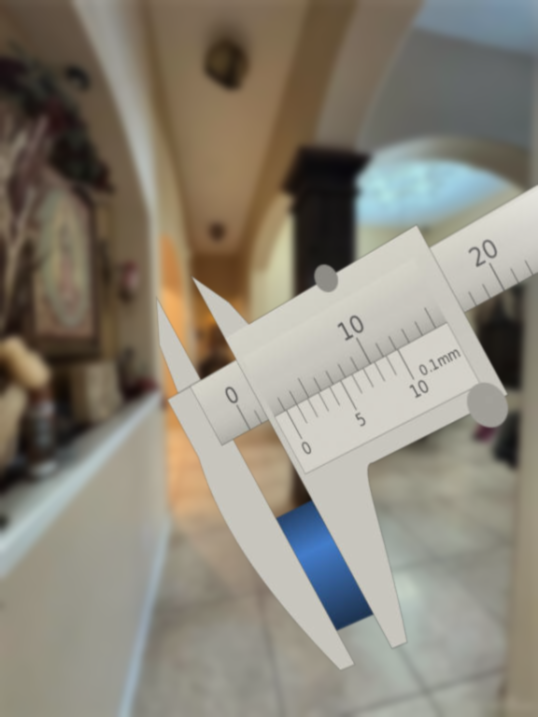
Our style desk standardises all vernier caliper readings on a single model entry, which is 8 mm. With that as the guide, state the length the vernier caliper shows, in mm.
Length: 3.1 mm
